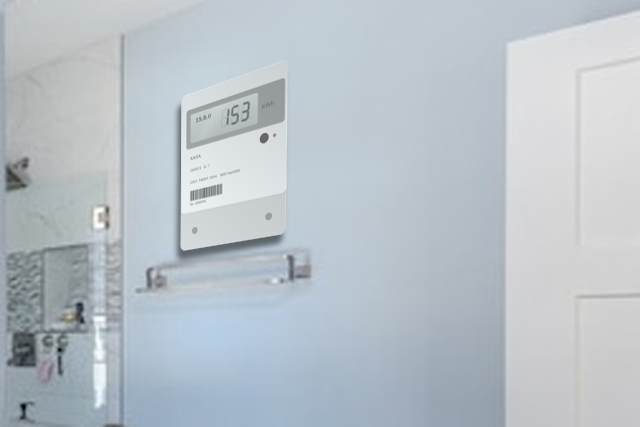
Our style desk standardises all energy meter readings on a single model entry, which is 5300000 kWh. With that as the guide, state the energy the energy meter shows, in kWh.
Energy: 153 kWh
